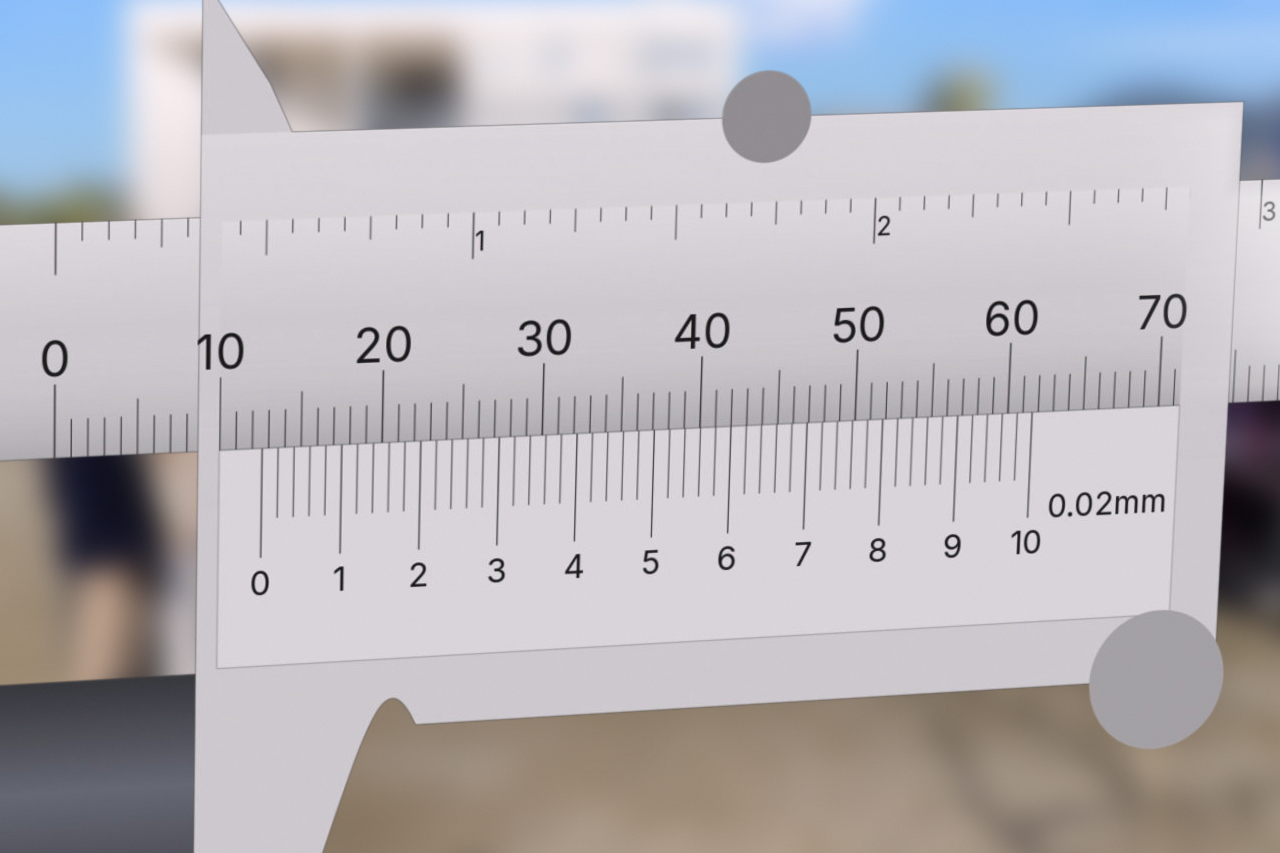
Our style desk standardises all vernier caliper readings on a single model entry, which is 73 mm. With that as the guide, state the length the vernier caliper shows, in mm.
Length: 12.6 mm
